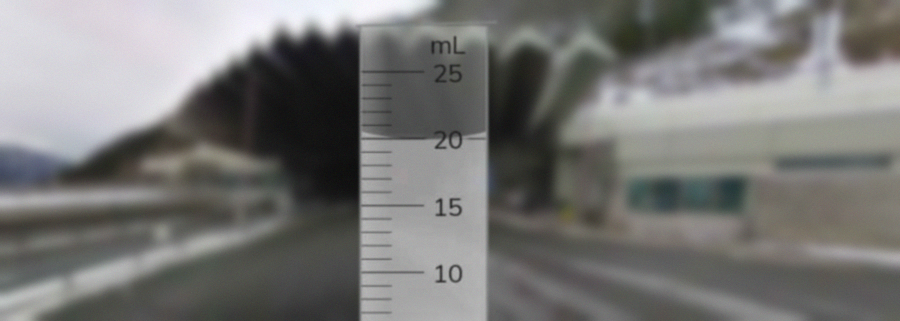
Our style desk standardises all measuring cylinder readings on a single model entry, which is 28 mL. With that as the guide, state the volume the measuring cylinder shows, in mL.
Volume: 20 mL
